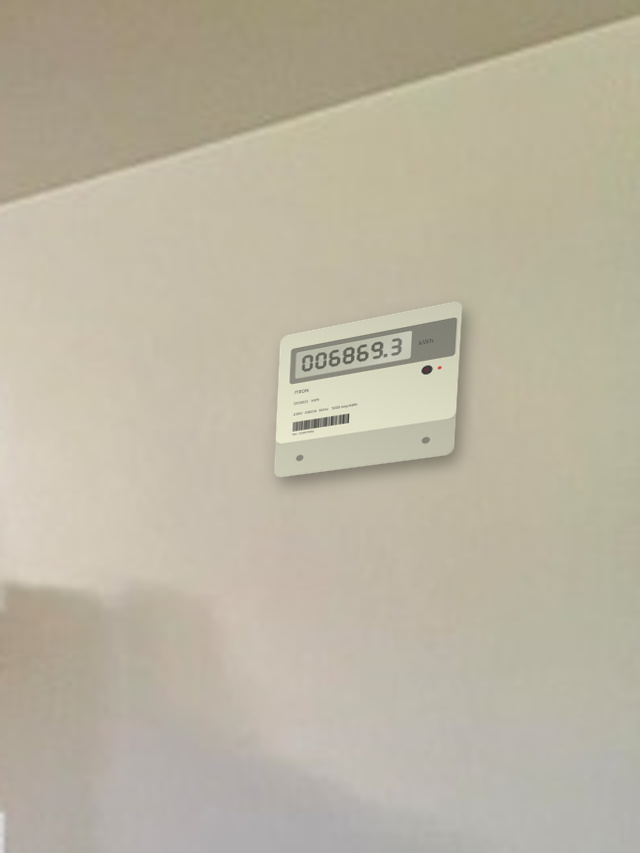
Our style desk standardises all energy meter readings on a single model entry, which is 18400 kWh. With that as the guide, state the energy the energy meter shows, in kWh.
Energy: 6869.3 kWh
